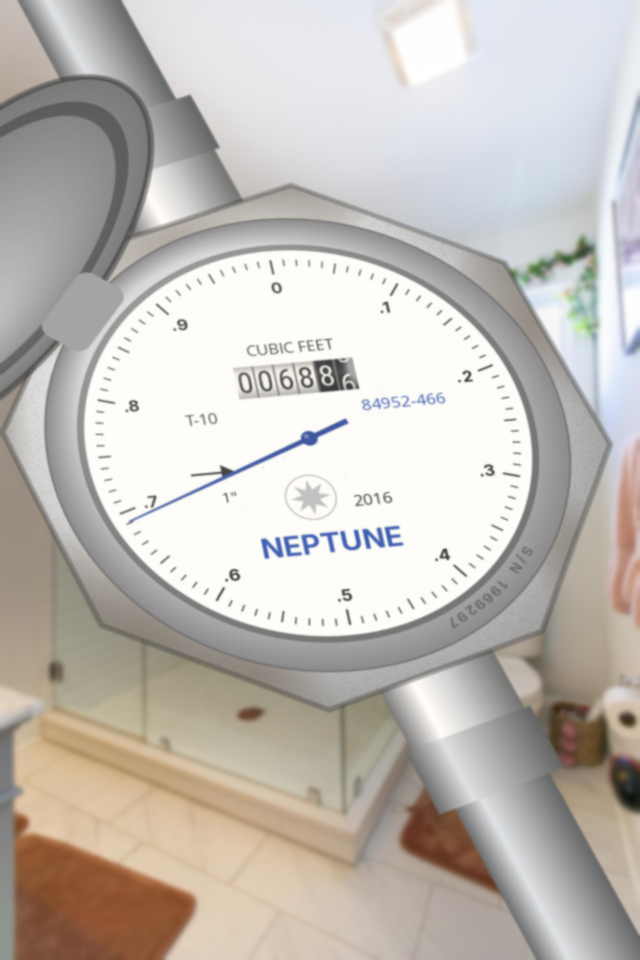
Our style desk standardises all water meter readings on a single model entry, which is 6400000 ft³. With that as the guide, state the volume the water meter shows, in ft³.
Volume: 6885.69 ft³
